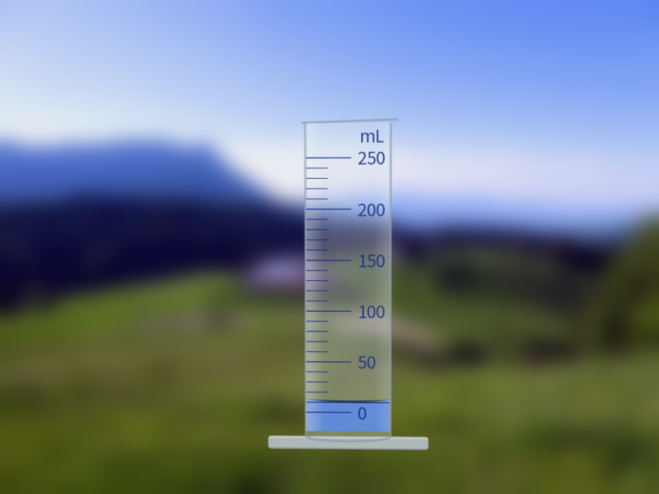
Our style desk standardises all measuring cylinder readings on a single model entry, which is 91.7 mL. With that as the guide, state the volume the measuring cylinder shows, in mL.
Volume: 10 mL
